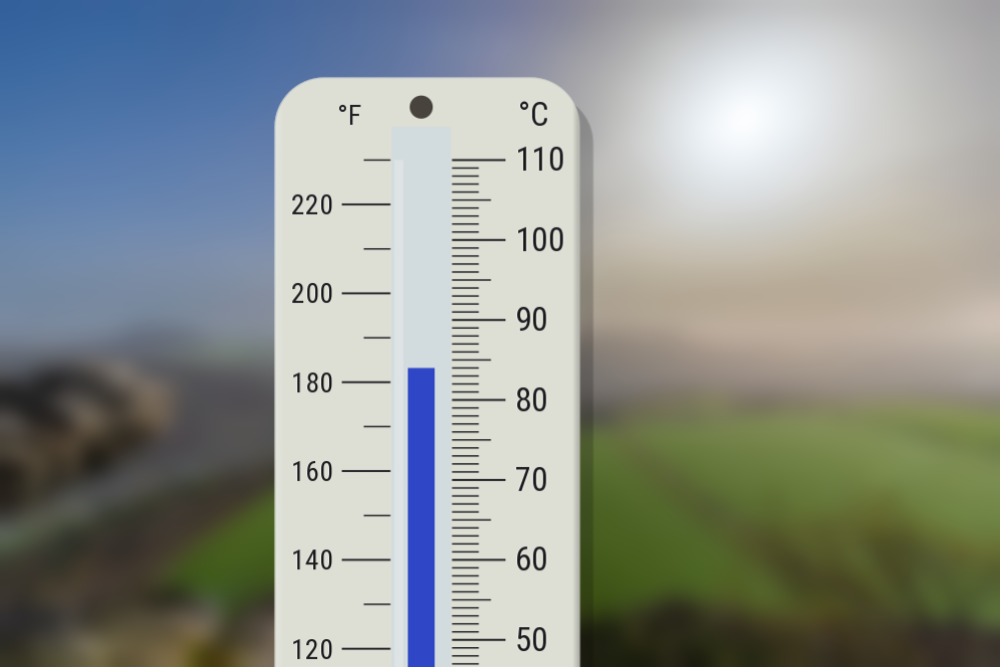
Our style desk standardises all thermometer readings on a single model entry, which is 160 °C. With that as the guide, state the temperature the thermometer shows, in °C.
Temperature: 84 °C
